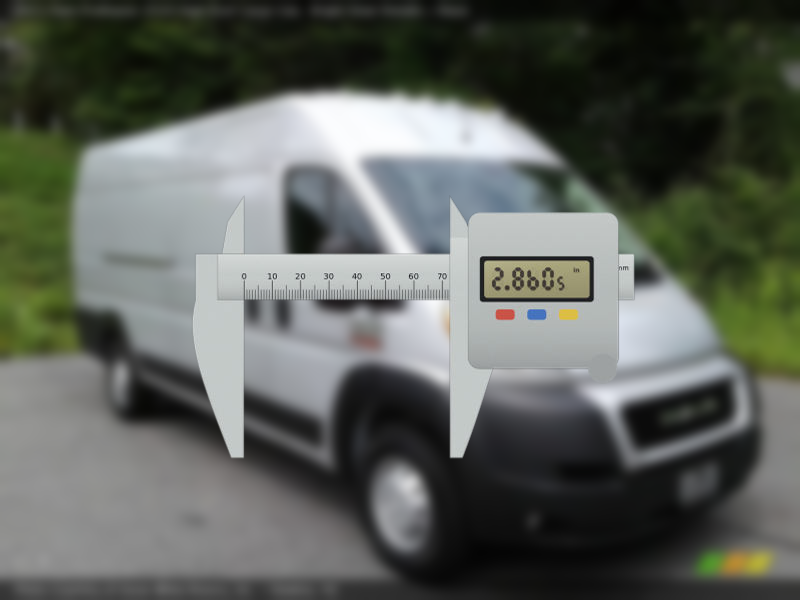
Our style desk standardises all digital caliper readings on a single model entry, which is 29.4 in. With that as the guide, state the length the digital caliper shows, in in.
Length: 2.8605 in
